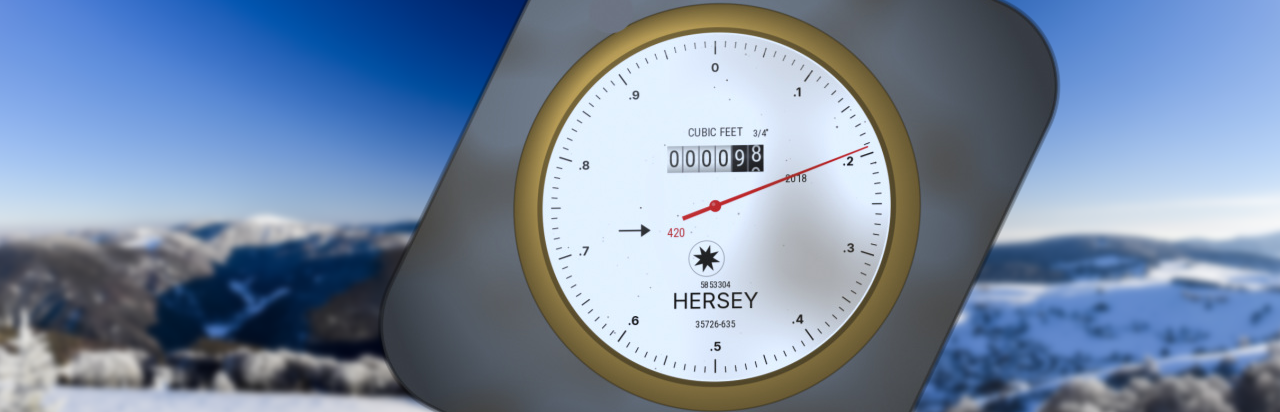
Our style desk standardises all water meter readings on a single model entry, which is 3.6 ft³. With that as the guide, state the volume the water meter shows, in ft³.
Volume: 98.19 ft³
